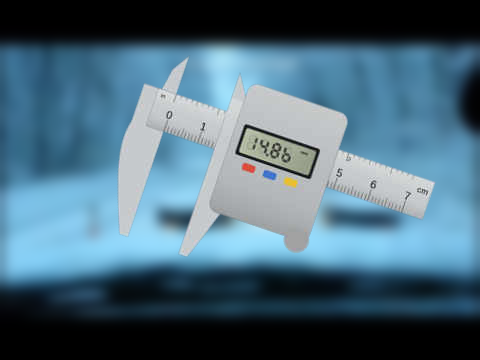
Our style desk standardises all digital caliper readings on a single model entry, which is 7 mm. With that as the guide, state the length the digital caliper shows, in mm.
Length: 14.86 mm
